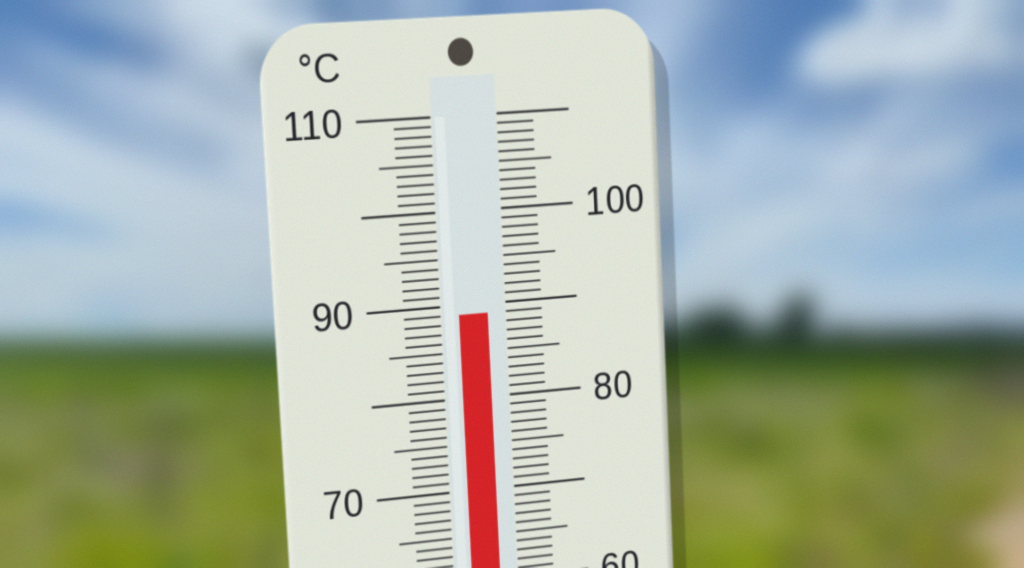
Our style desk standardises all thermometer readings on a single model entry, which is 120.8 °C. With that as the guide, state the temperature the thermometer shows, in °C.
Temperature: 89 °C
